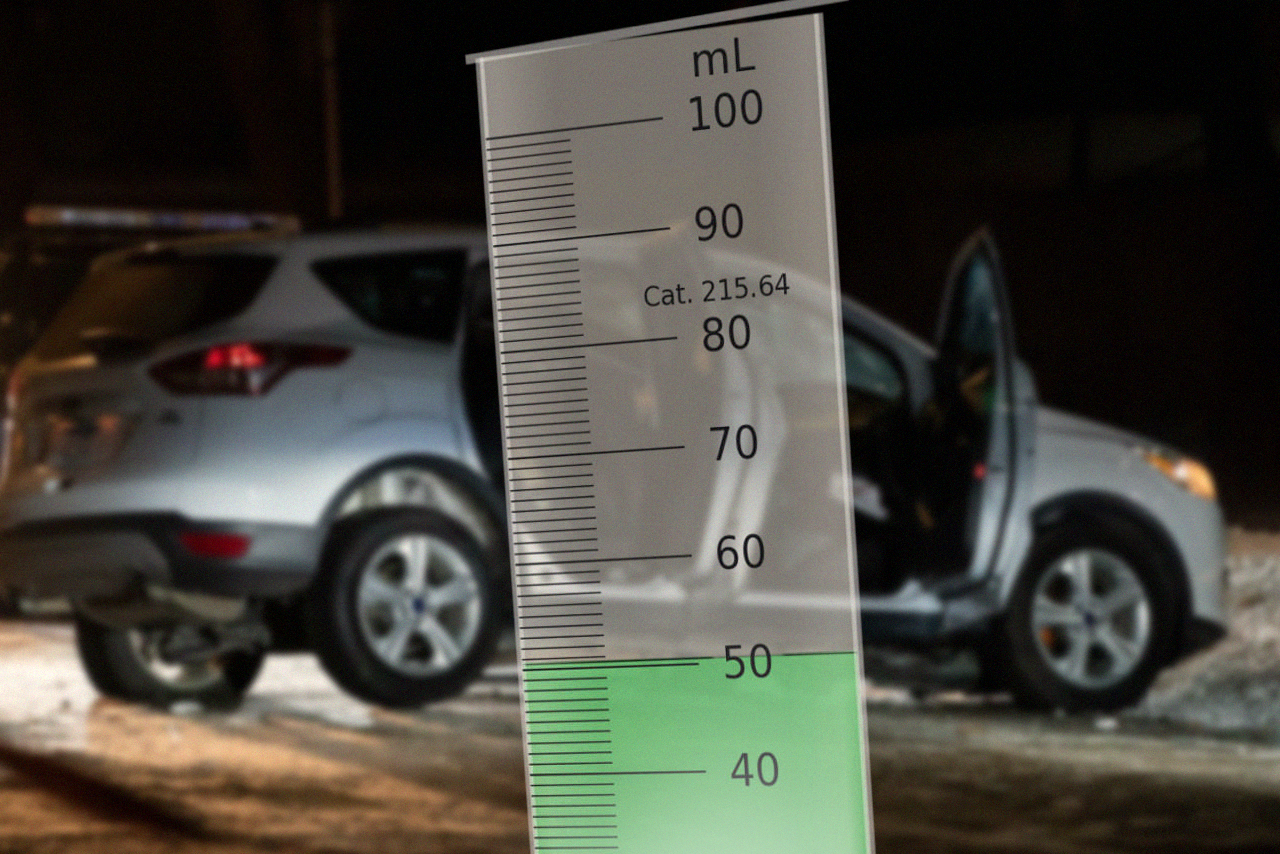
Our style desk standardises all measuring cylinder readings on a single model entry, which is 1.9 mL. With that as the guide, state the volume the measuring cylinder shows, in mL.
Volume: 50.5 mL
